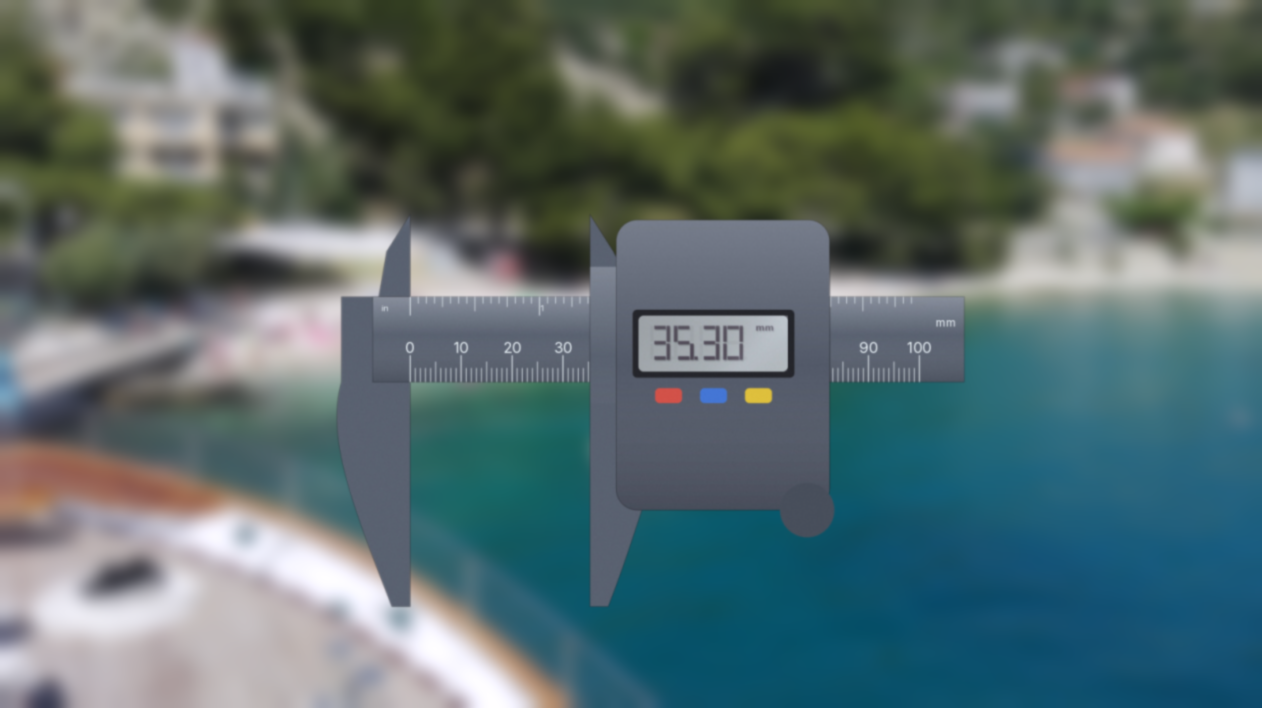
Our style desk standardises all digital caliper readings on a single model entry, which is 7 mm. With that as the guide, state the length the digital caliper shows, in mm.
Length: 35.30 mm
